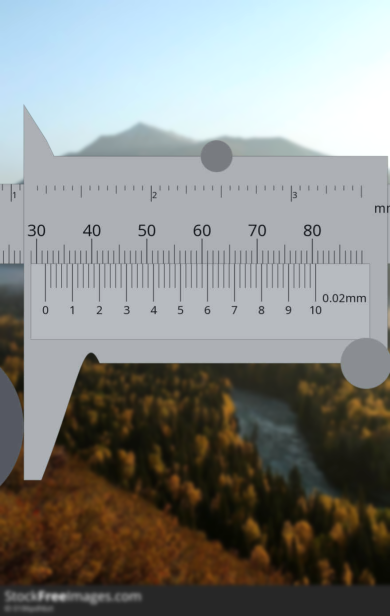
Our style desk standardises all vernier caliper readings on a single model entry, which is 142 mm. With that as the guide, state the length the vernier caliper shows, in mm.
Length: 31.6 mm
